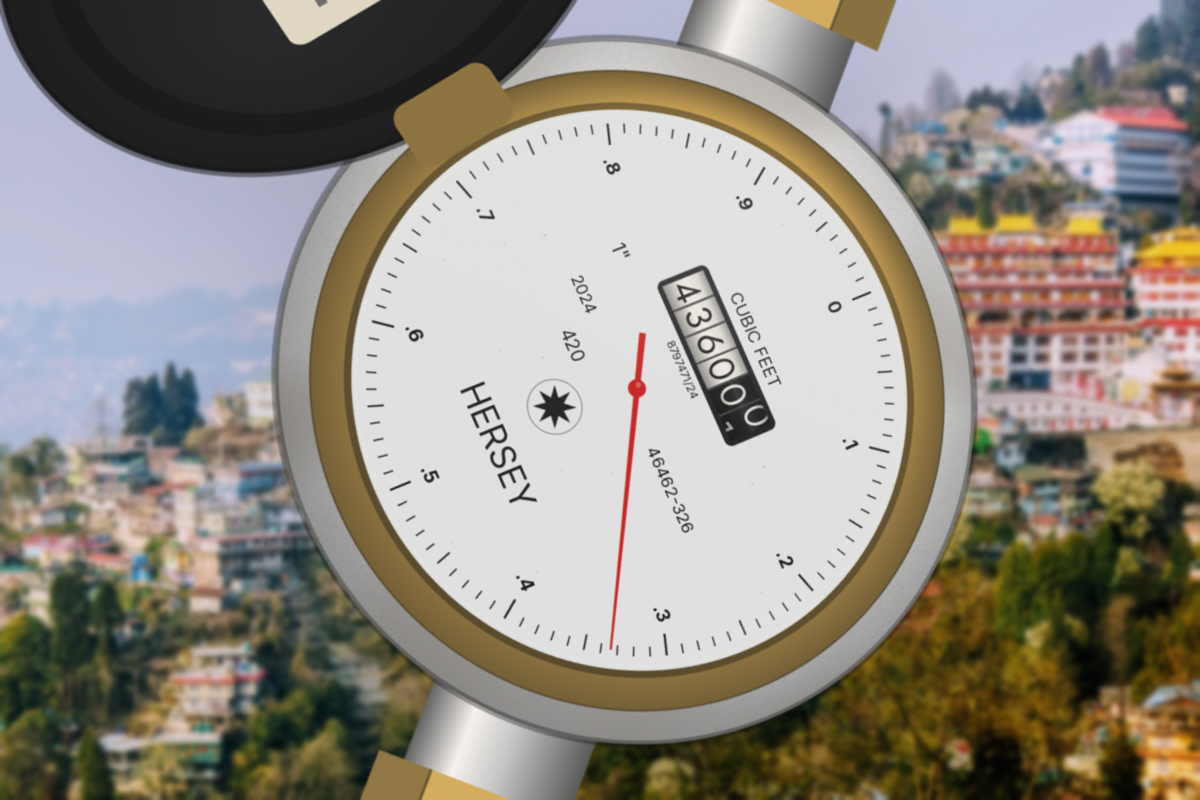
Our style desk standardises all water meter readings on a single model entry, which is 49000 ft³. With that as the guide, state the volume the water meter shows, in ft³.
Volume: 436000.33 ft³
